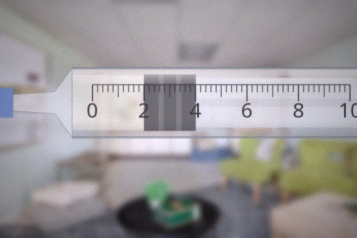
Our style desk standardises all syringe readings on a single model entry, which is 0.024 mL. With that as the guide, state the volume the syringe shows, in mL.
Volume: 2 mL
